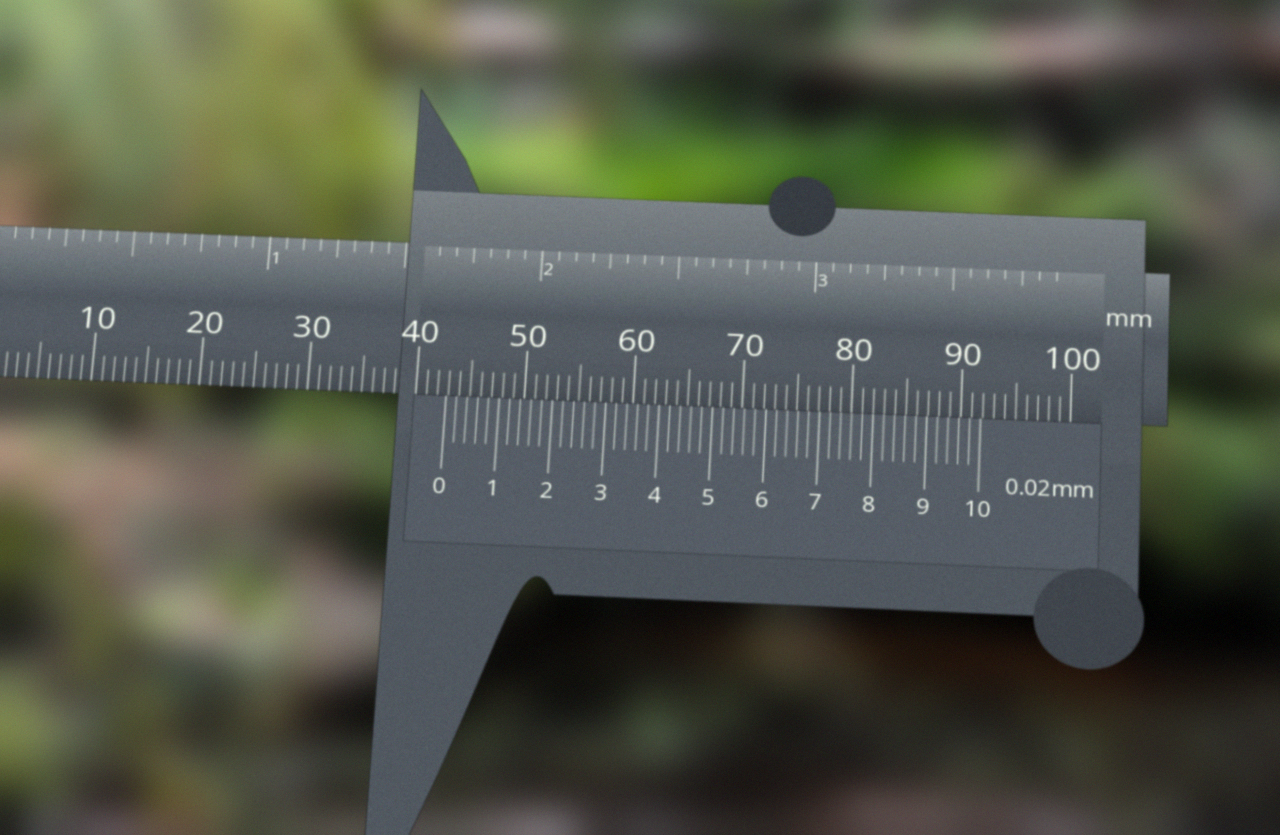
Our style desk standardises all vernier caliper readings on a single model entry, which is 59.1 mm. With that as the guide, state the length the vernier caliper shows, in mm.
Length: 42.8 mm
